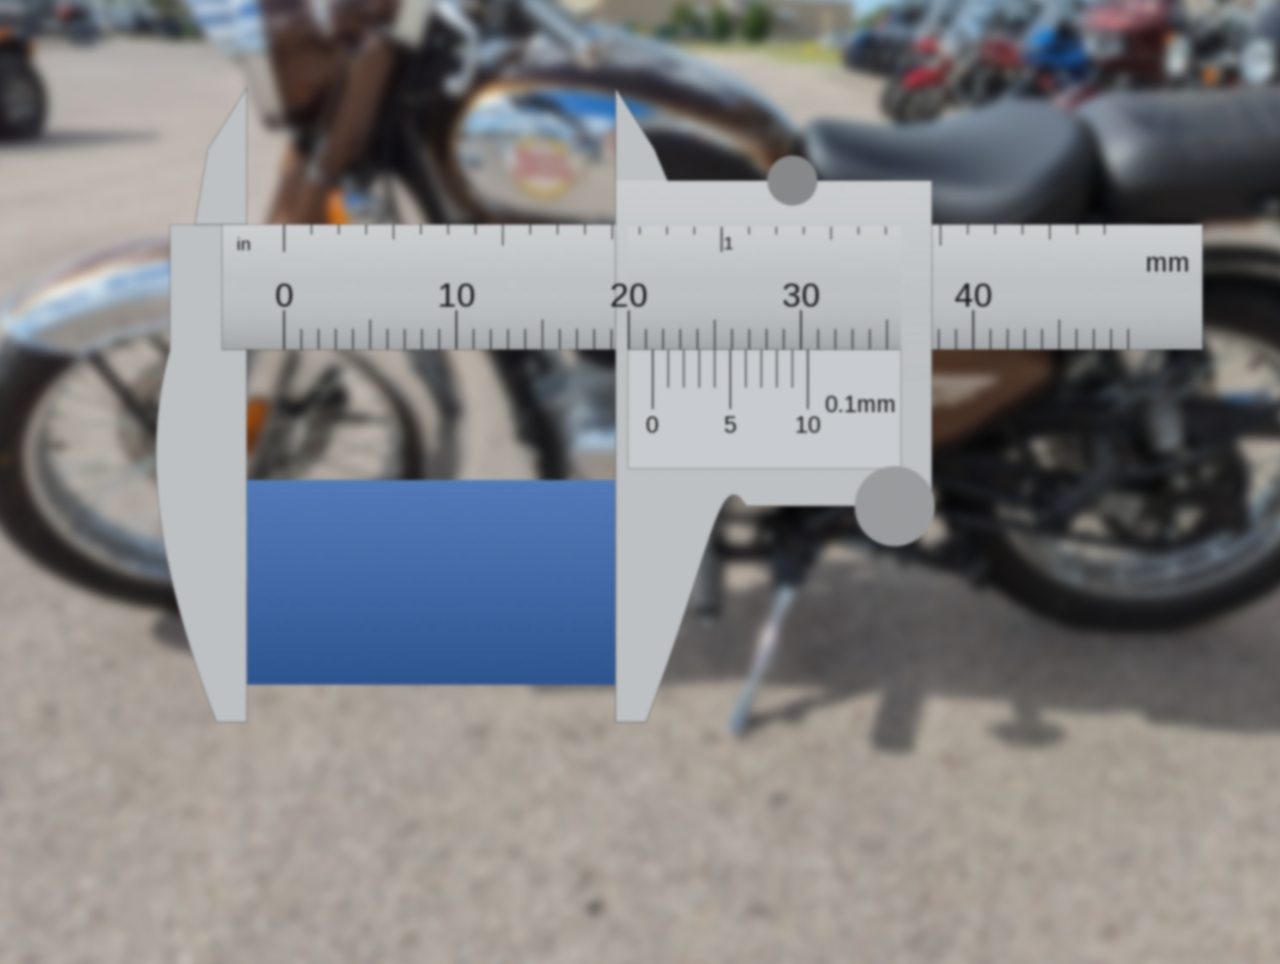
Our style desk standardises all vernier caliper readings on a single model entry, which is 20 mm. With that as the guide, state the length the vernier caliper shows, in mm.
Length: 21.4 mm
